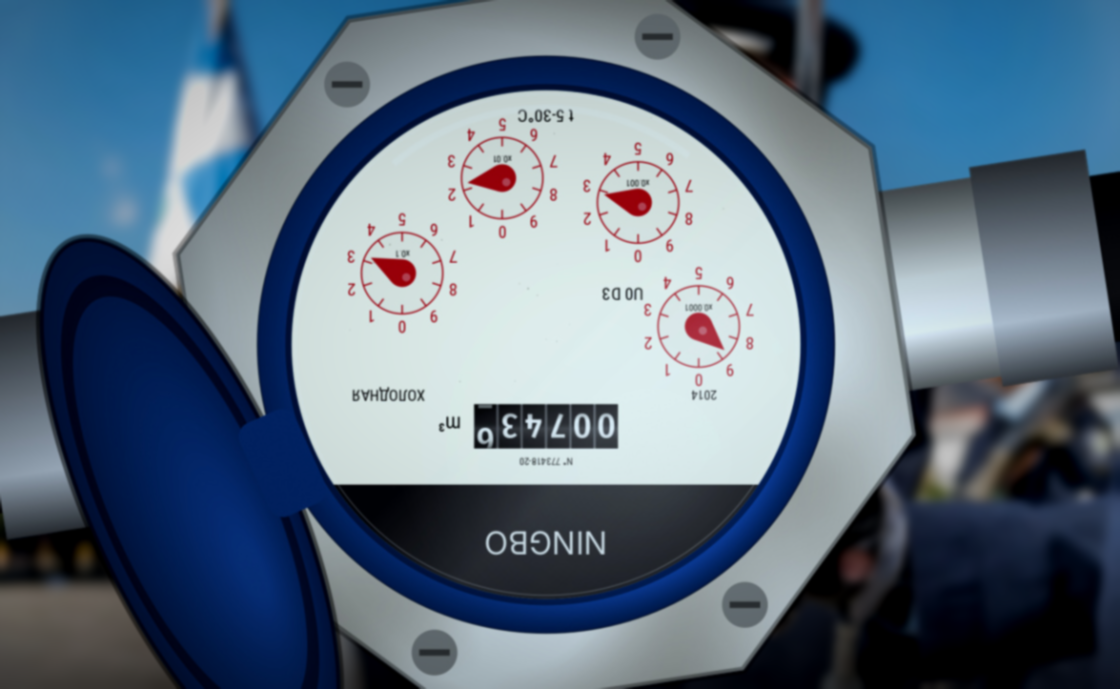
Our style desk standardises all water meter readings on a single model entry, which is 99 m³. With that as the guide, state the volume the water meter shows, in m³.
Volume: 7436.3228 m³
